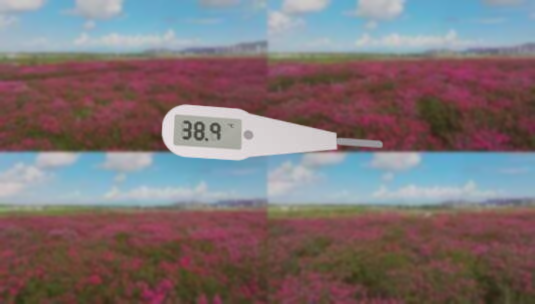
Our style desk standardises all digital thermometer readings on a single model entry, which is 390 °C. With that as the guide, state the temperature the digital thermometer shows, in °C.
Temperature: 38.9 °C
